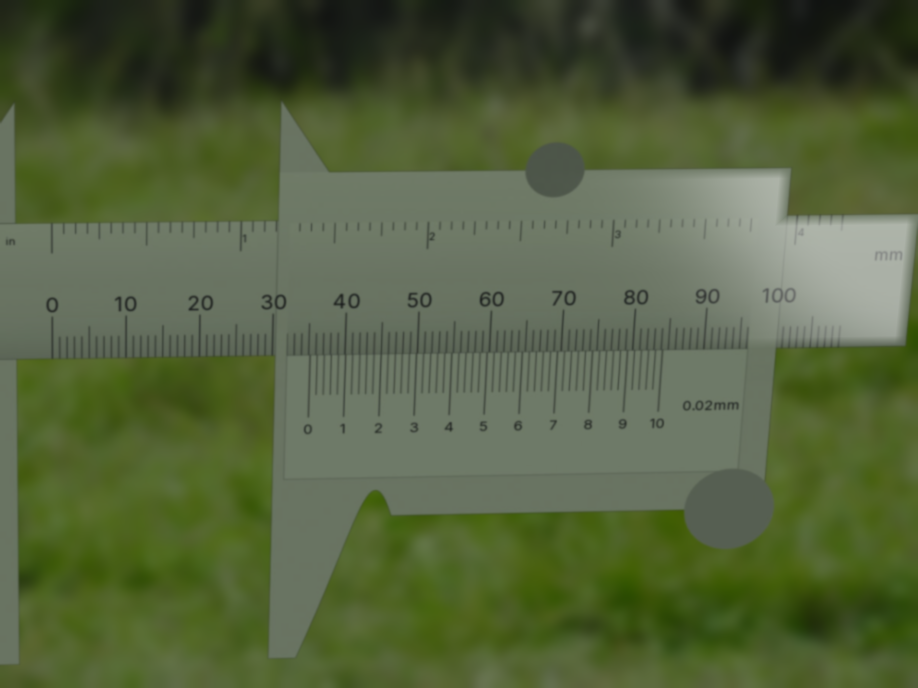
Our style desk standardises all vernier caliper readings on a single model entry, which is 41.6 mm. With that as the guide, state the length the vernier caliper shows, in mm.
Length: 35.2 mm
